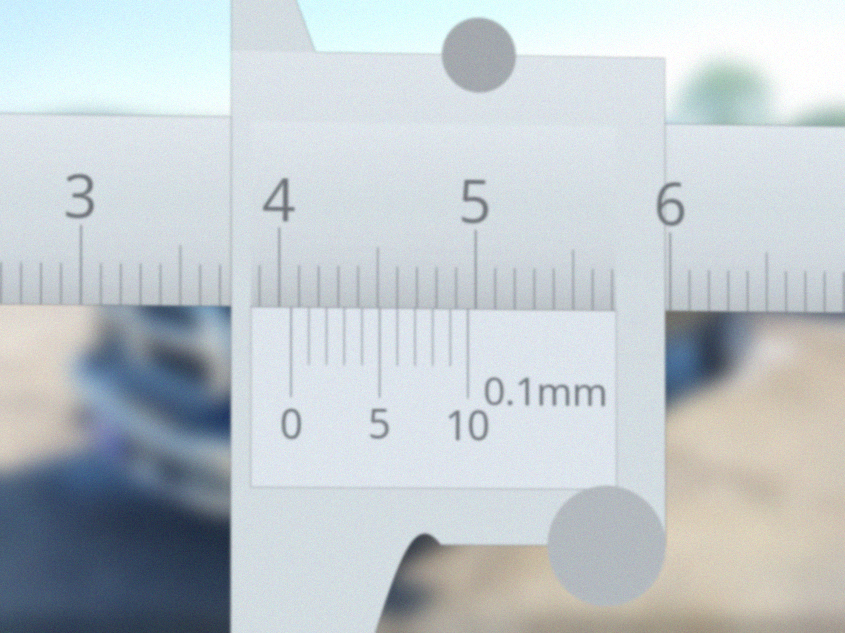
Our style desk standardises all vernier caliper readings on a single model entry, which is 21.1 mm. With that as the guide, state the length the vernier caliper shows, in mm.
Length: 40.6 mm
